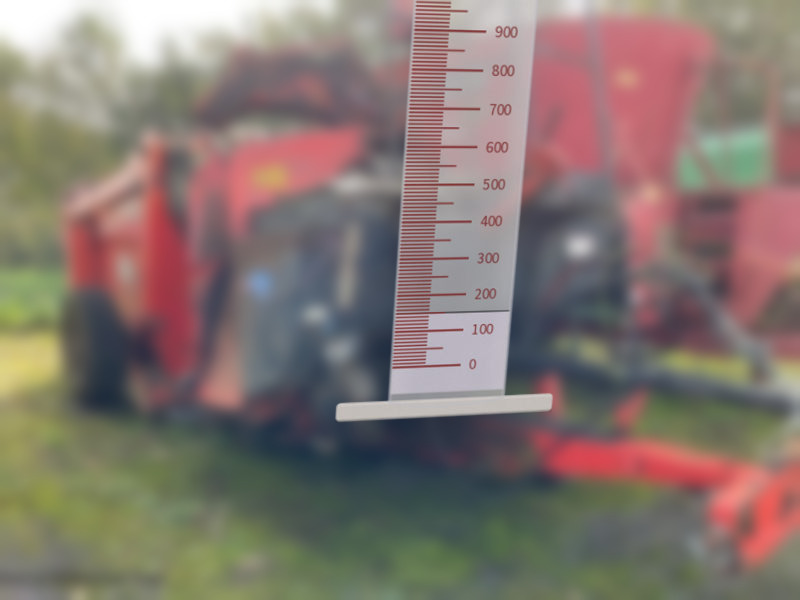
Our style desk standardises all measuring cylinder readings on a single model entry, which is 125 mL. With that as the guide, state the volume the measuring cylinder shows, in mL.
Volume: 150 mL
